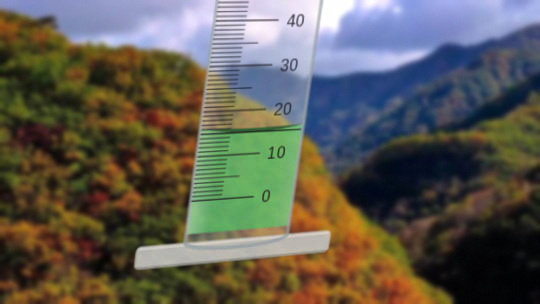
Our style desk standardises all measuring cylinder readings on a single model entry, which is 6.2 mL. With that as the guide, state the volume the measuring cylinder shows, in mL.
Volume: 15 mL
